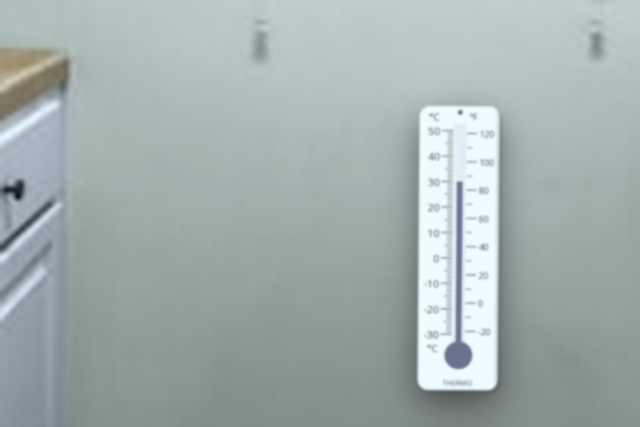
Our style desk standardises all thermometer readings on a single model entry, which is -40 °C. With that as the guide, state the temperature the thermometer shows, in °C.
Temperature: 30 °C
